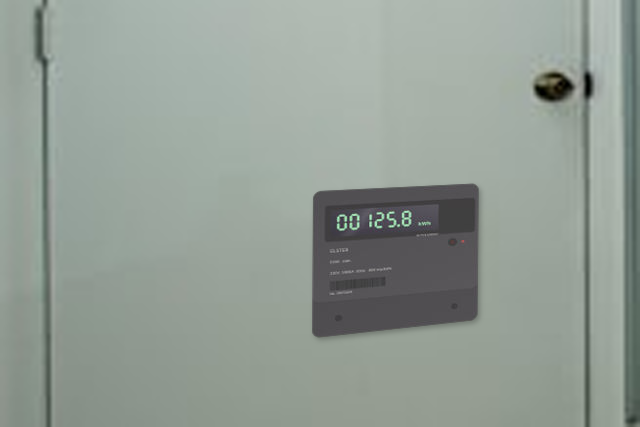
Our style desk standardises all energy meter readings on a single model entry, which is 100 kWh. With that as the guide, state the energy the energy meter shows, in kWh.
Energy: 125.8 kWh
